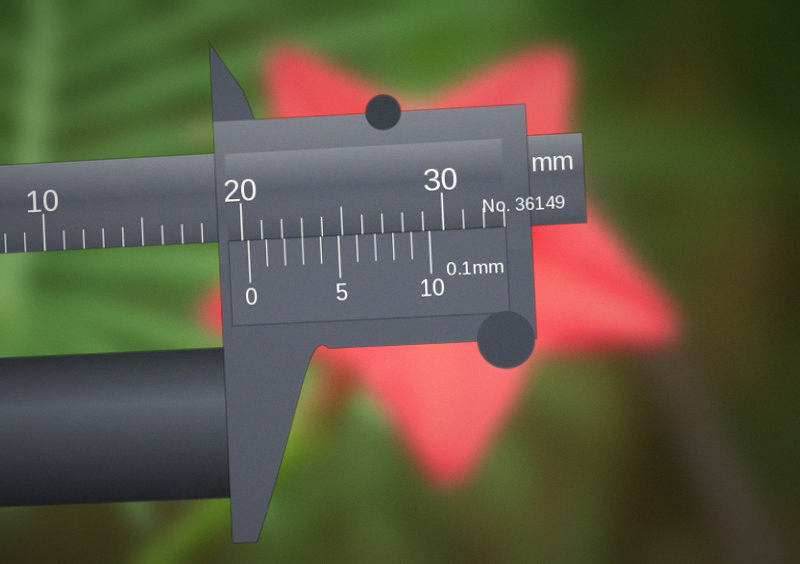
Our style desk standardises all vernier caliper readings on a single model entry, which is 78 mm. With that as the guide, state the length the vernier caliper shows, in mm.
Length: 20.3 mm
